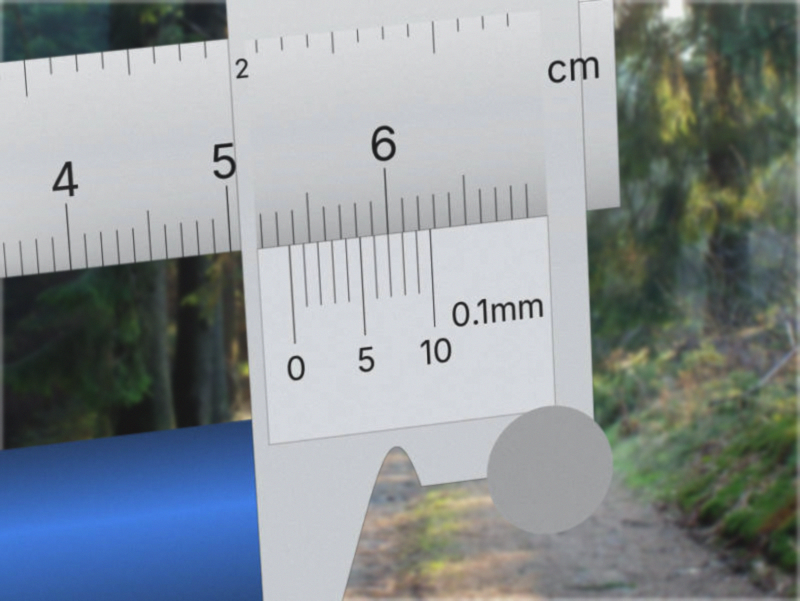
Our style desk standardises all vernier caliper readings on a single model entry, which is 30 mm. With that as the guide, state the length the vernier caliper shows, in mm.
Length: 53.7 mm
